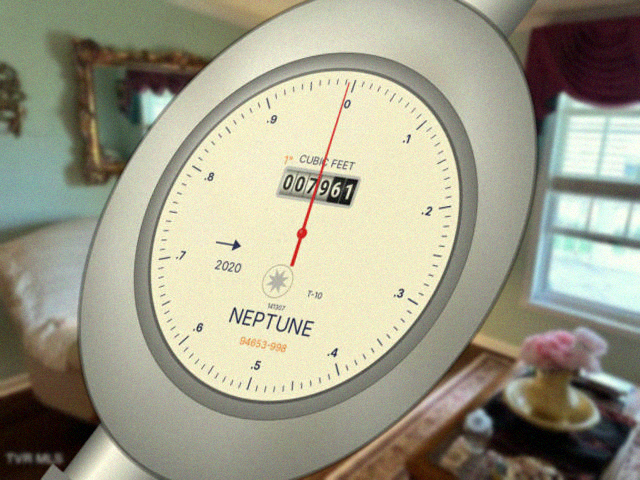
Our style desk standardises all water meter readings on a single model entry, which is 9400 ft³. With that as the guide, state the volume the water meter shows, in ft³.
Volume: 7960.99 ft³
